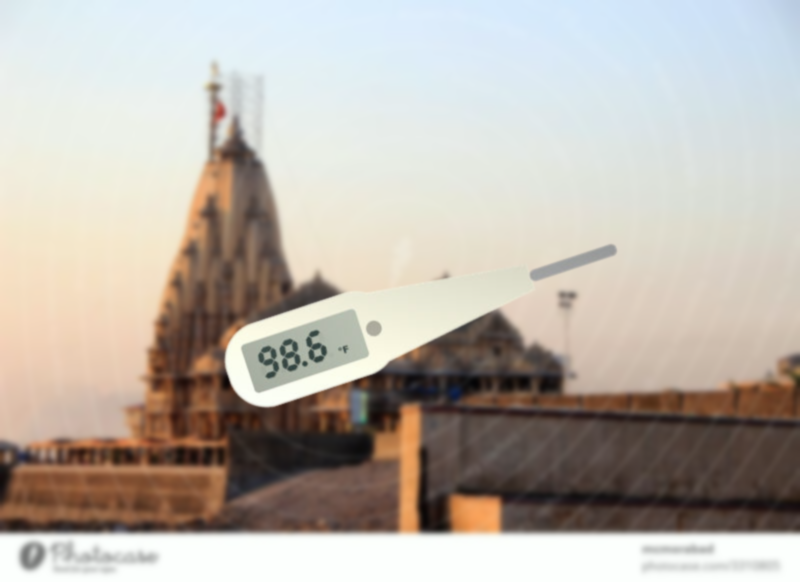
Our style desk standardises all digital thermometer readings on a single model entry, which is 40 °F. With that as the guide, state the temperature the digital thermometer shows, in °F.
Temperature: 98.6 °F
